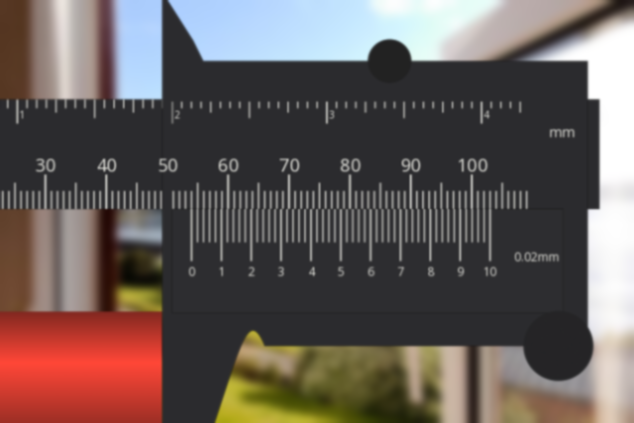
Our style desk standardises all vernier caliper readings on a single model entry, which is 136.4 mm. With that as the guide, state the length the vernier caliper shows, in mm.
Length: 54.0 mm
